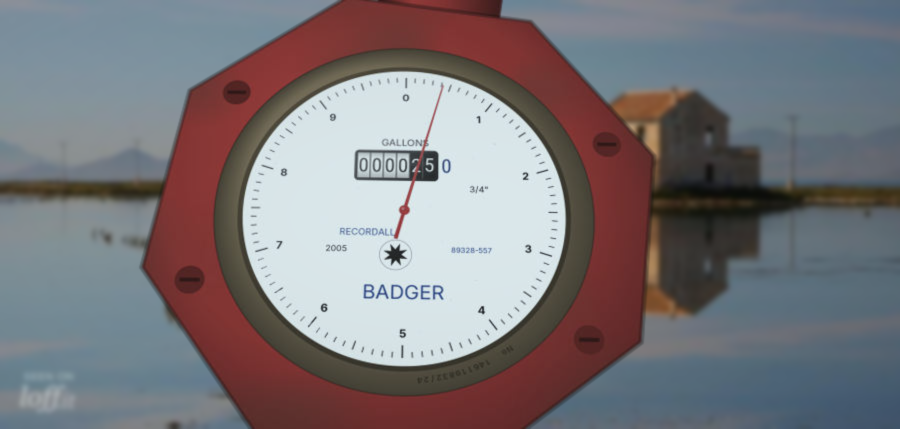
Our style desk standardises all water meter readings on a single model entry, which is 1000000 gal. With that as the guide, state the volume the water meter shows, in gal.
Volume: 250.4 gal
